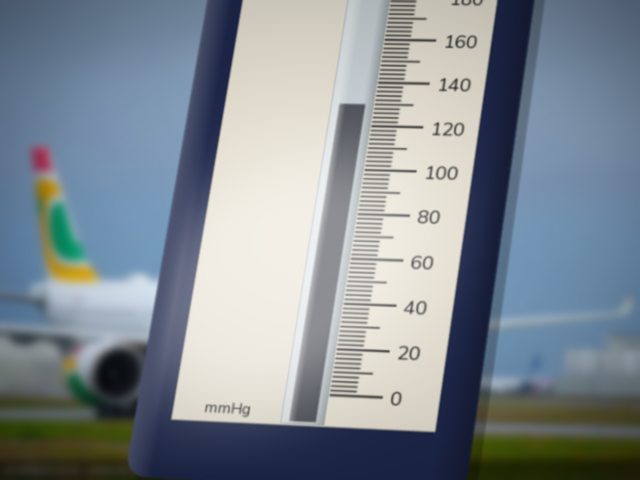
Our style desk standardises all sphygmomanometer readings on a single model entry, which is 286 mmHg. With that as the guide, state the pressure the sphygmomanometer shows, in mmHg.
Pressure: 130 mmHg
